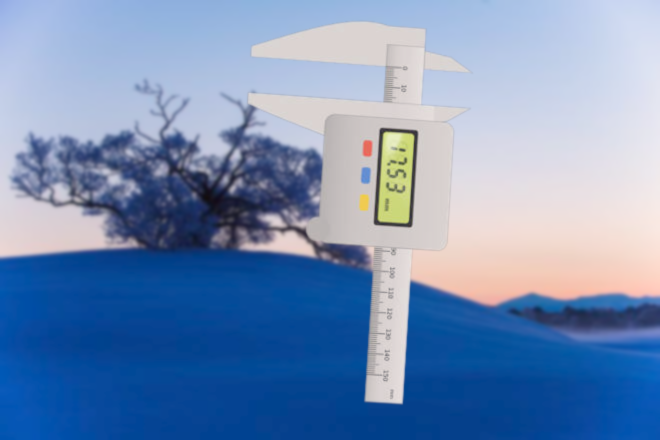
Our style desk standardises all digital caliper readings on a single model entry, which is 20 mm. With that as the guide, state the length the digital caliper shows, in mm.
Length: 17.53 mm
